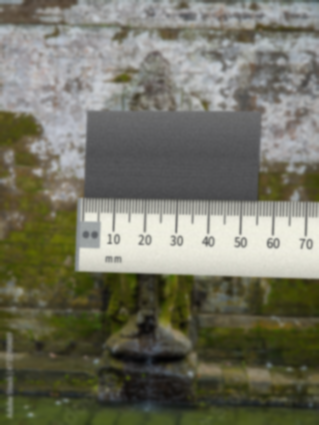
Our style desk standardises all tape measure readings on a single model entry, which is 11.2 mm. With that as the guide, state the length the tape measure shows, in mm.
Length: 55 mm
